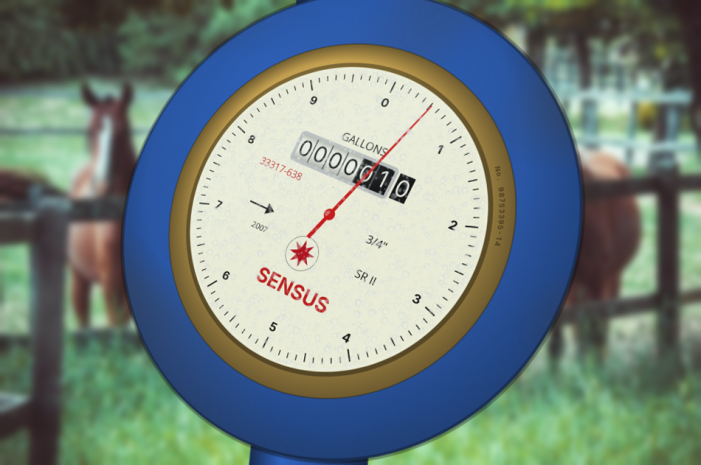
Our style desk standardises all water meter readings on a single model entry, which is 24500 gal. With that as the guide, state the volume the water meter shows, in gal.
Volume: 10.5 gal
